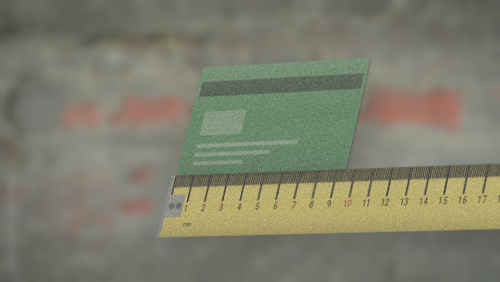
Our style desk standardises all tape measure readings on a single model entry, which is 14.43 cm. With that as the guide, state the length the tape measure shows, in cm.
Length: 9.5 cm
